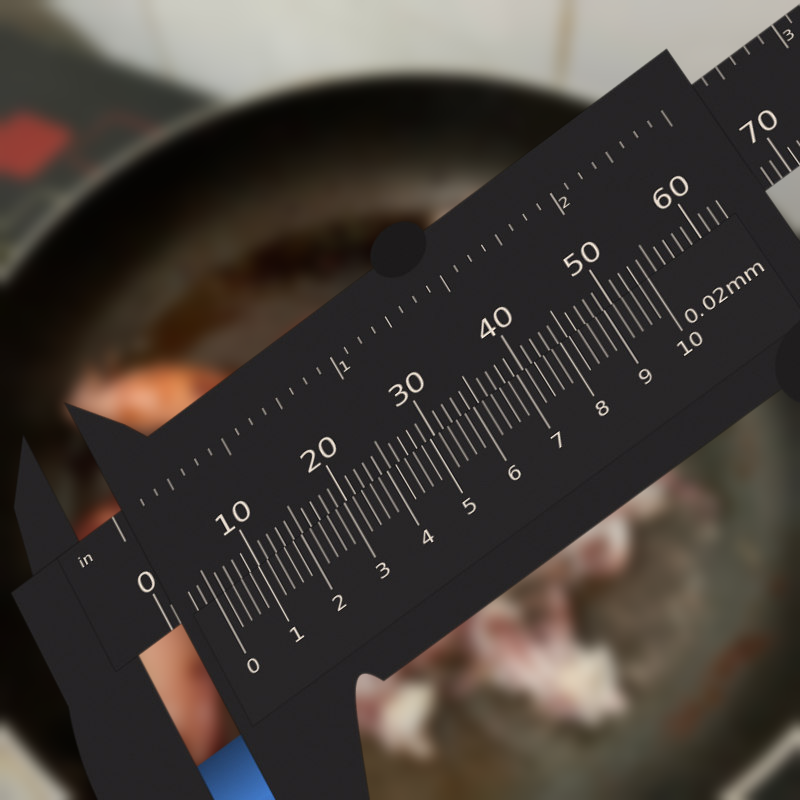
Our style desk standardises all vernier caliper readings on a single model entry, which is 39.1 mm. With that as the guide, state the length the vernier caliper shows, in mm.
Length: 5.0 mm
